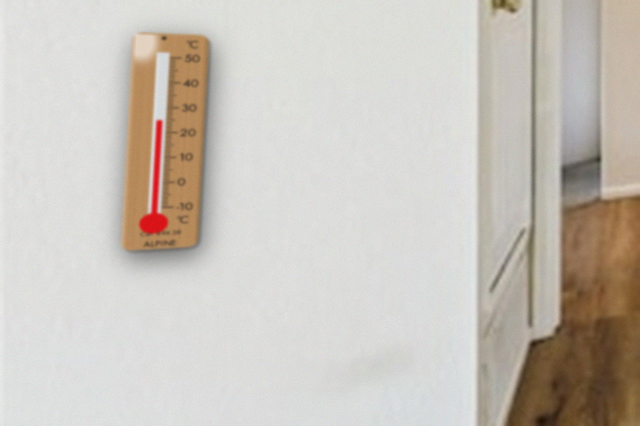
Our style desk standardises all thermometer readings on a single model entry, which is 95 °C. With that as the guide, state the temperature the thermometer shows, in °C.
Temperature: 25 °C
